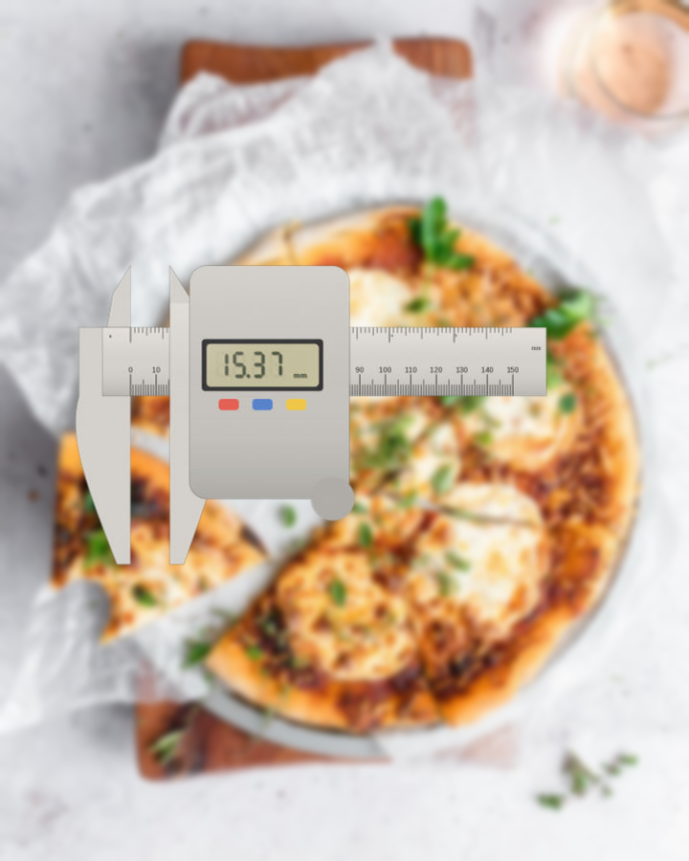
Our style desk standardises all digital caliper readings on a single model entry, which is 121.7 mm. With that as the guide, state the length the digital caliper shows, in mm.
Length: 15.37 mm
